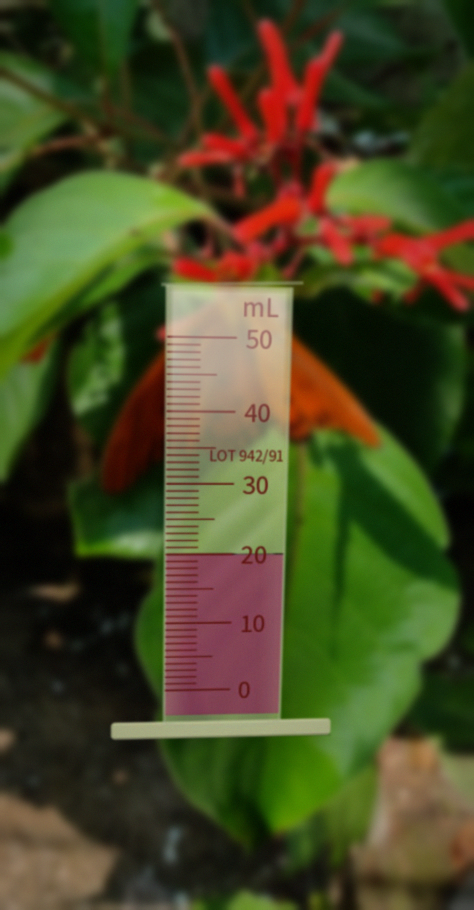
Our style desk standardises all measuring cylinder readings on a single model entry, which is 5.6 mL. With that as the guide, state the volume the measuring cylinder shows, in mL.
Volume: 20 mL
